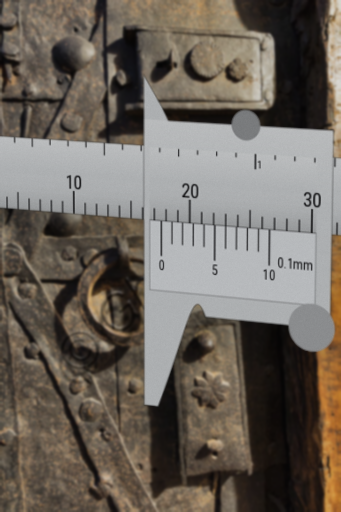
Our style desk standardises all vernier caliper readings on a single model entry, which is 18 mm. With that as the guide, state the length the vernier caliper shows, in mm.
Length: 17.6 mm
